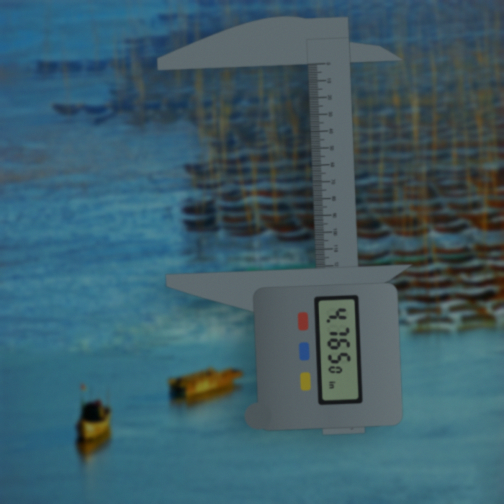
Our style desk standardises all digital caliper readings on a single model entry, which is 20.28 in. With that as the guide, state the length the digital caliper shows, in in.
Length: 4.7650 in
